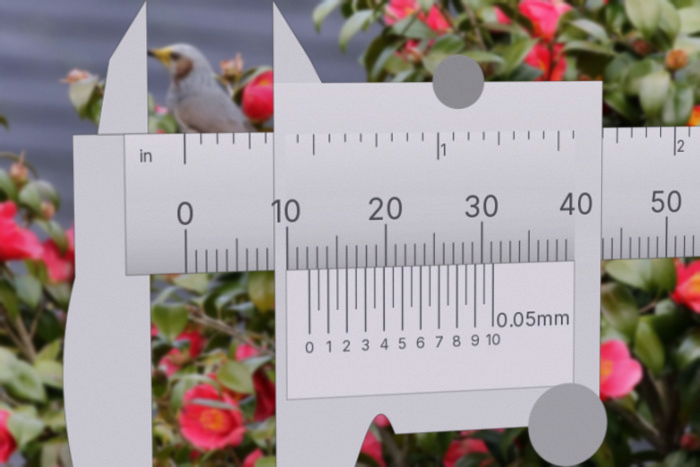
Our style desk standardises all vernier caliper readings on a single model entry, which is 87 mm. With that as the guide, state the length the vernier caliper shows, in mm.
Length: 12.2 mm
